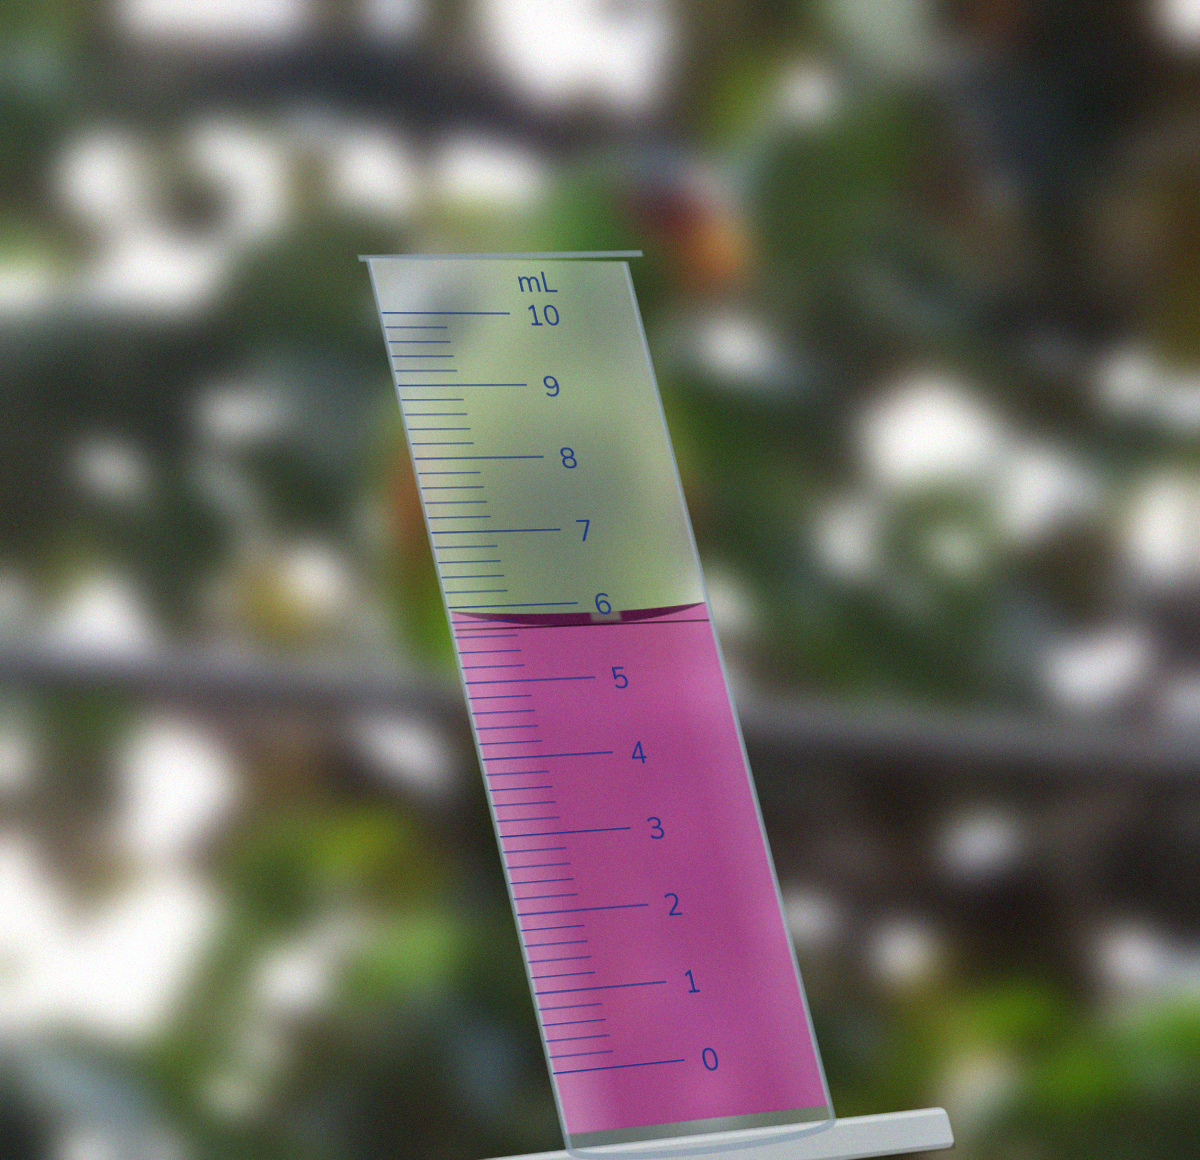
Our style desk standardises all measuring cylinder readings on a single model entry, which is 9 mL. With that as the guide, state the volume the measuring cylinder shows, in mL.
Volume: 5.7 mL
